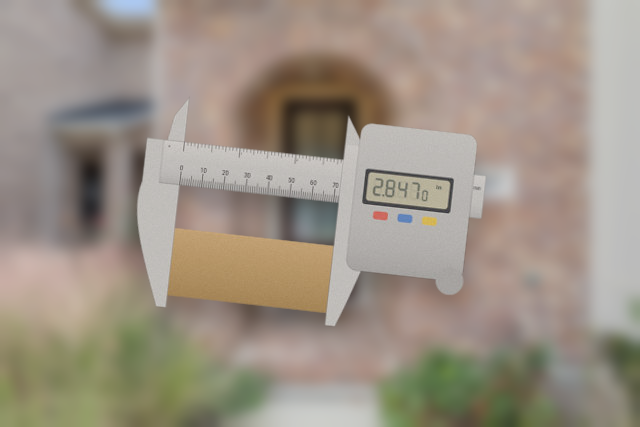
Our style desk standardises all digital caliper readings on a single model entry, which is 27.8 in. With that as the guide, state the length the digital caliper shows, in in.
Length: 2.8470 in
